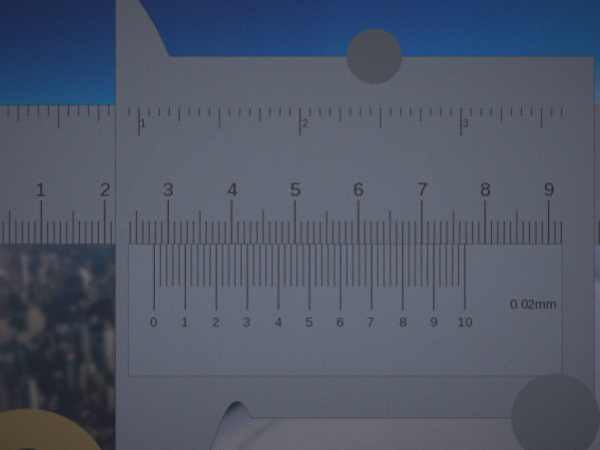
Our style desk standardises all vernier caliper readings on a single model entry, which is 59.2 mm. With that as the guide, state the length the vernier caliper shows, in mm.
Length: 27.8 mm
